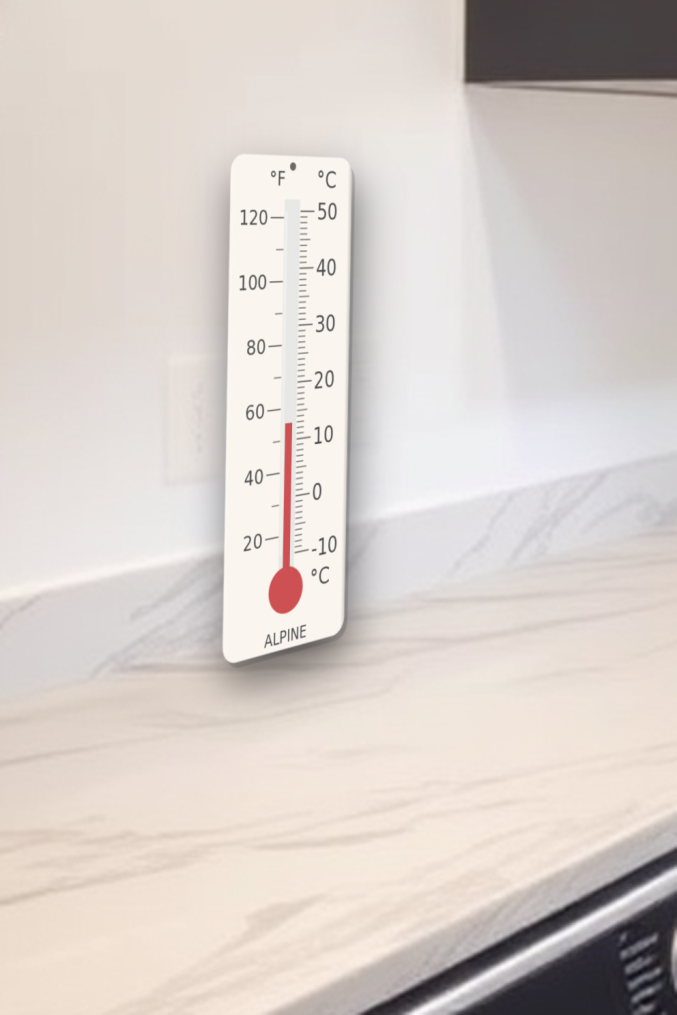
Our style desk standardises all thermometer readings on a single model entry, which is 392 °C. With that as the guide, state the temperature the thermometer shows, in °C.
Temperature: 13 °C
